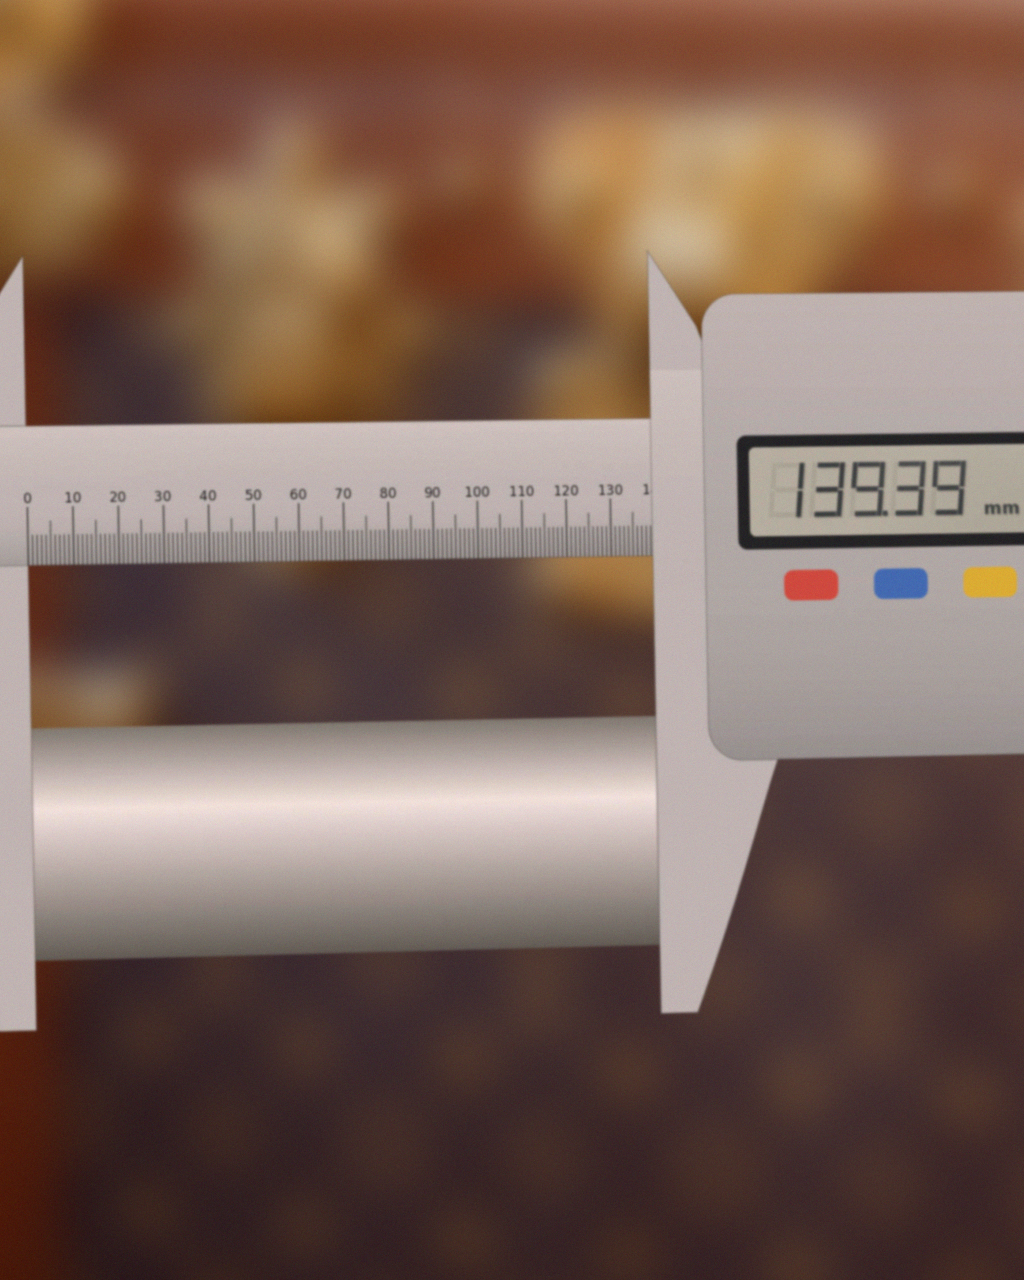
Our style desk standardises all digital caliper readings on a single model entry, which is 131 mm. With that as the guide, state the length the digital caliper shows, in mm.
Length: 139.39 mm
